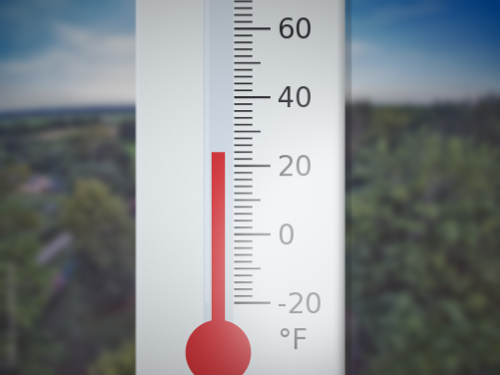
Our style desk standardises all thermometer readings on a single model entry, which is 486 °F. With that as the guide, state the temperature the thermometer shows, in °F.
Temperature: 24 °F
